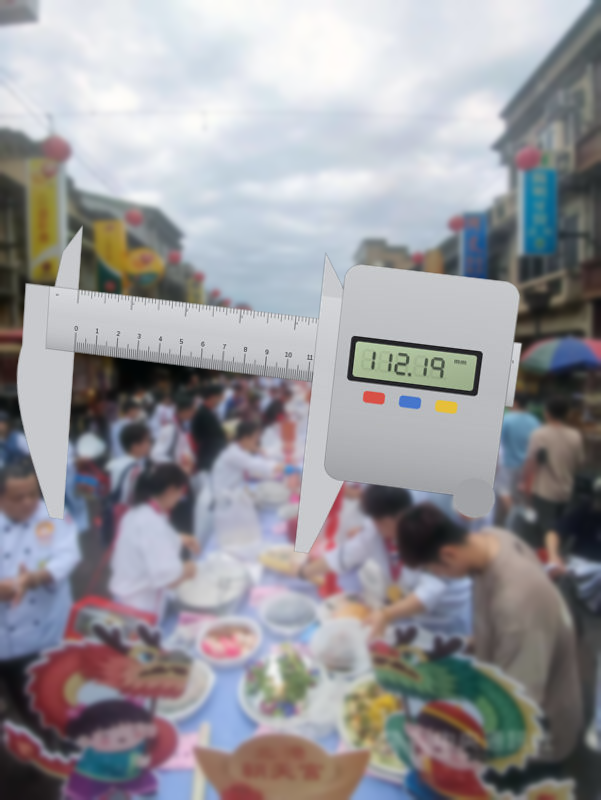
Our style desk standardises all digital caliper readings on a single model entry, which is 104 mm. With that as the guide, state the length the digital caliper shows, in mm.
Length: 112.19 mm
